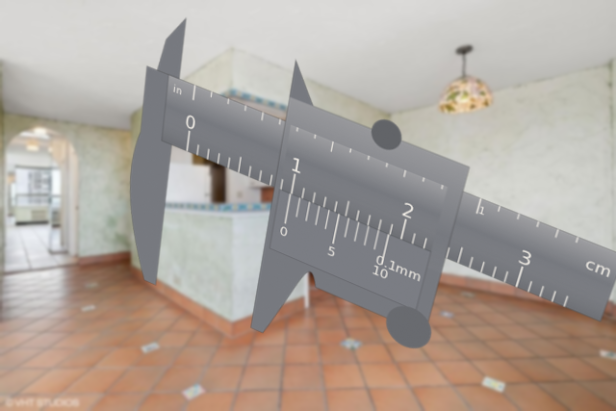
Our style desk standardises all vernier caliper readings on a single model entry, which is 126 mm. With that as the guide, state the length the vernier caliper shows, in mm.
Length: 9.9 mm
